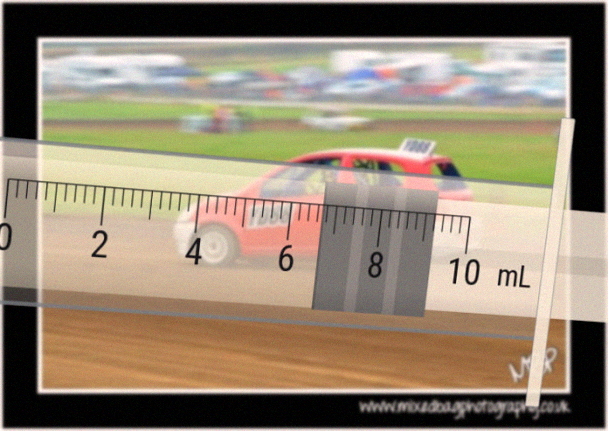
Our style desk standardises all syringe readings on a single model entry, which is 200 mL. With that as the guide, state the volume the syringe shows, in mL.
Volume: 6.7 mL
